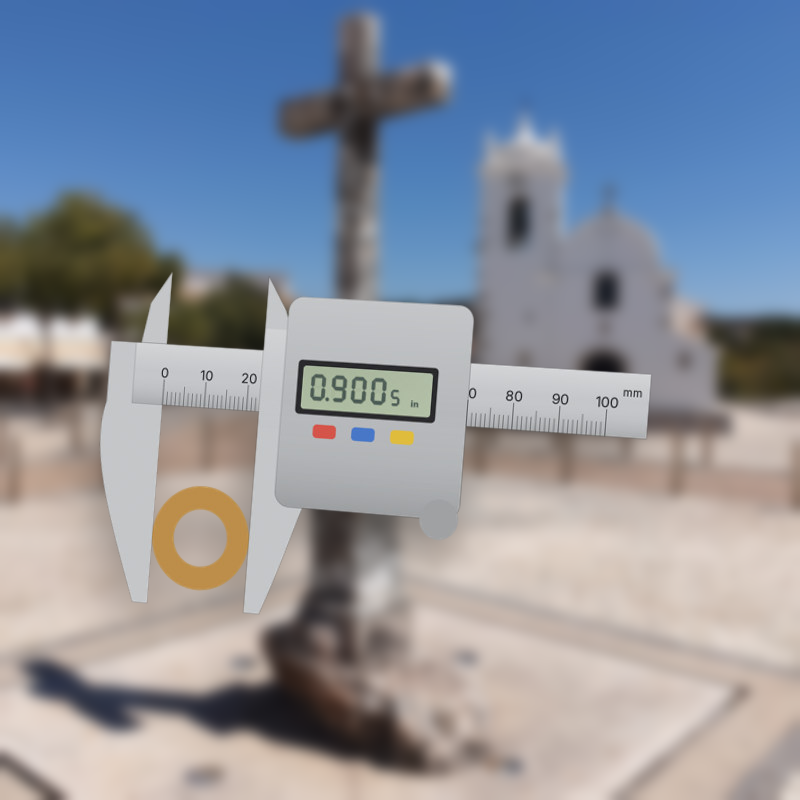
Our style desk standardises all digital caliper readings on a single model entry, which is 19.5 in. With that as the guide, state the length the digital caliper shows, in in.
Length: 0.9005 in
